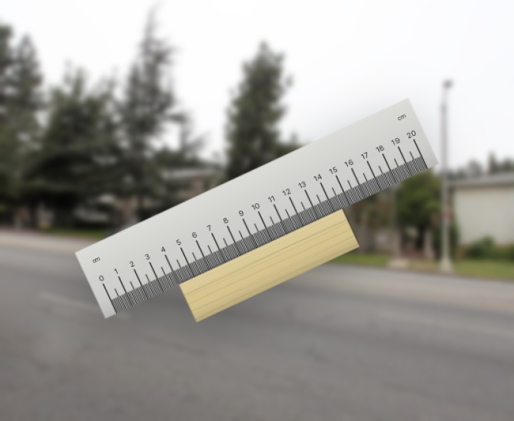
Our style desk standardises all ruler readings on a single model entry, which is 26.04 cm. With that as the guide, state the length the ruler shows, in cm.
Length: 10.5 cm
